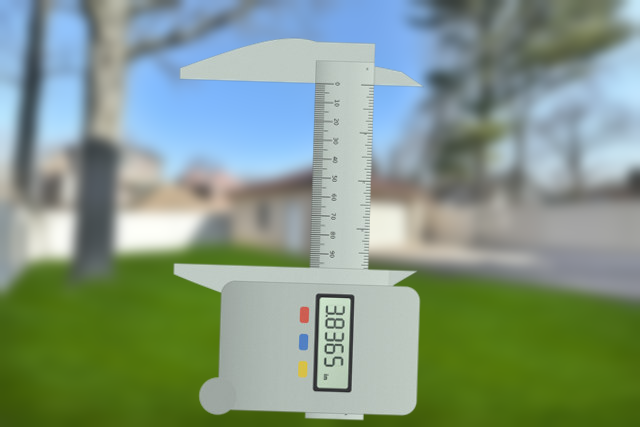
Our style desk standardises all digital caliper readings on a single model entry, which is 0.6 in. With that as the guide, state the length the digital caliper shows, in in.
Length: 3.8365 in
